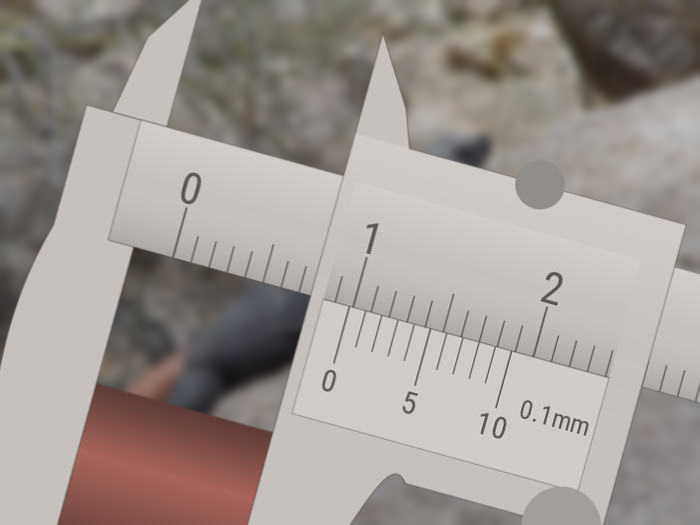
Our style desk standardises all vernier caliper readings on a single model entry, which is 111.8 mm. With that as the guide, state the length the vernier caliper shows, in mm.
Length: 9.8 mm
